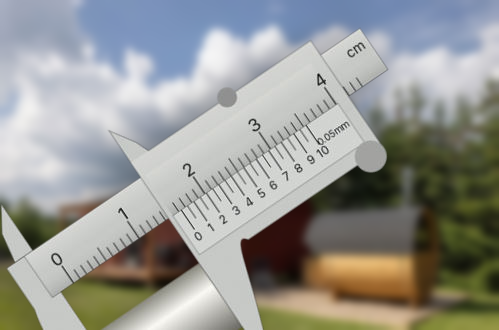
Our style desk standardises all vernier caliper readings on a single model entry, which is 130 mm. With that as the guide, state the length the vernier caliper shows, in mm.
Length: 16.4 mm
